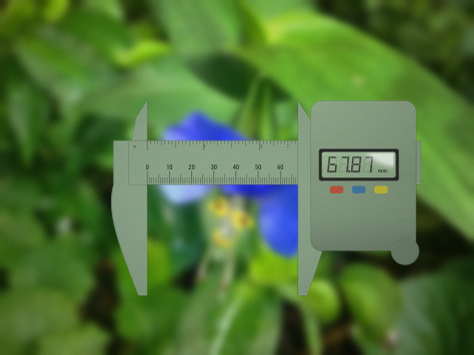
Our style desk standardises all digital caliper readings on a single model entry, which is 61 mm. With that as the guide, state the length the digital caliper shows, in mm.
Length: 67.87 mm
